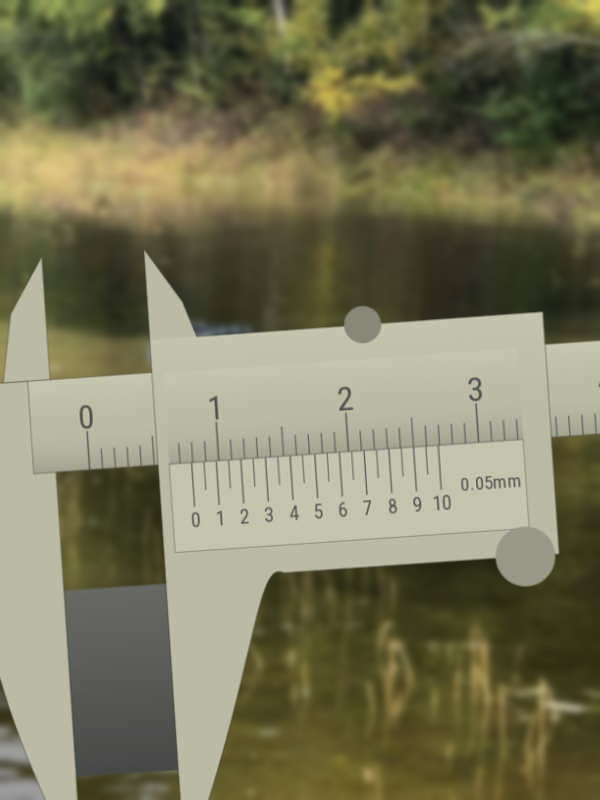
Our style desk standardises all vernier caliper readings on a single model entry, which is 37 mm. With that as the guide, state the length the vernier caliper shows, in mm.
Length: 7.9 mm
